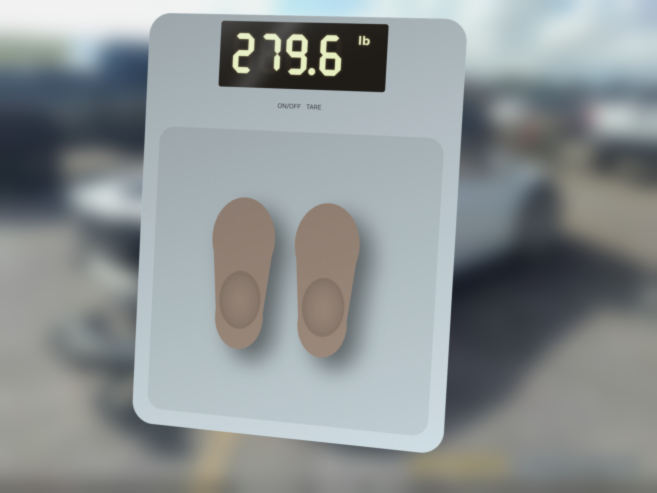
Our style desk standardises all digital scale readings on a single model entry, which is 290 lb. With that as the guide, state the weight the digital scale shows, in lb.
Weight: 279.6 lb
